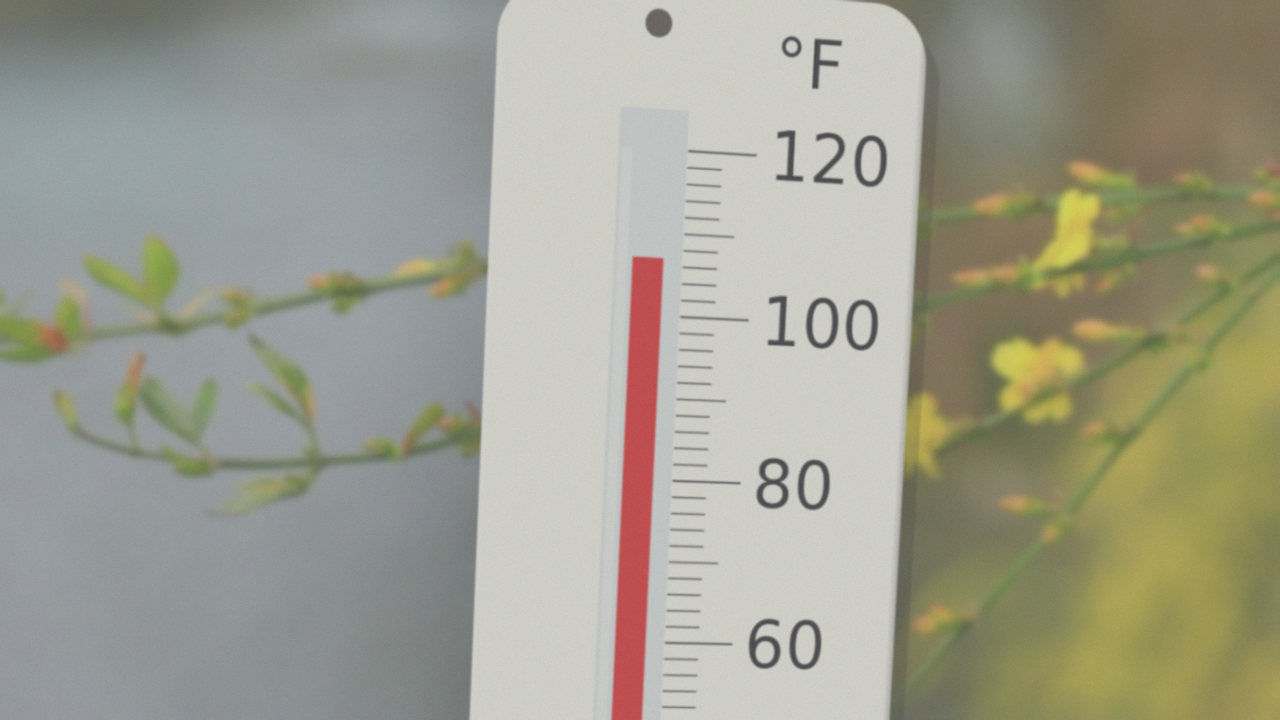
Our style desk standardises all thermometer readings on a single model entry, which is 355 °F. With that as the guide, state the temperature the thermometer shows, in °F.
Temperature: 107 °F
